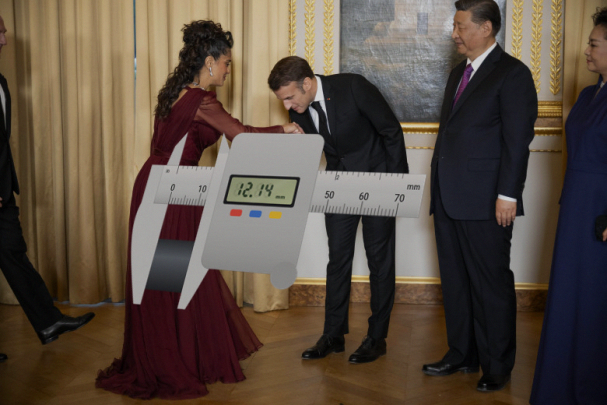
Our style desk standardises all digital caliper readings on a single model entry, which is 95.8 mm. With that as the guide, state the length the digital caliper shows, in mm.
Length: 12.14 mm
